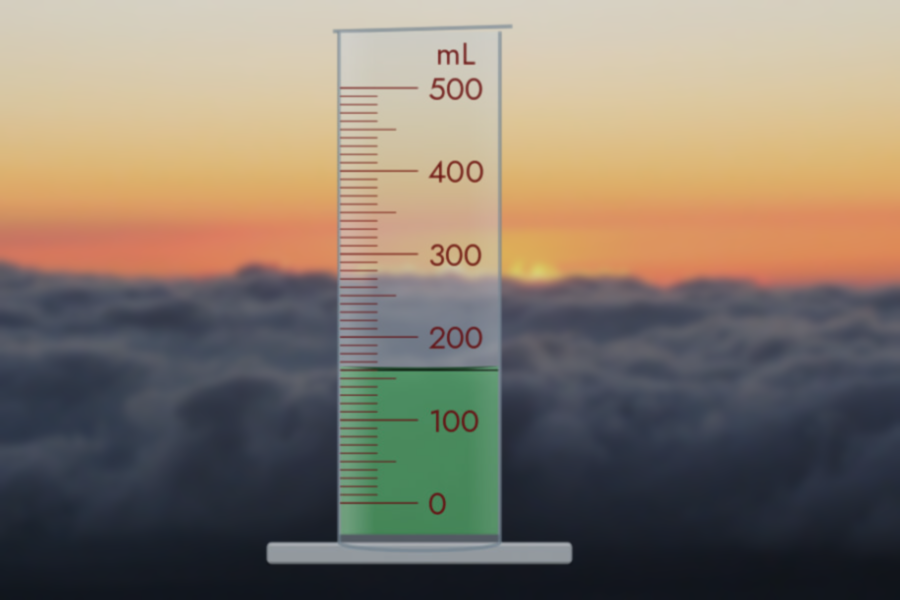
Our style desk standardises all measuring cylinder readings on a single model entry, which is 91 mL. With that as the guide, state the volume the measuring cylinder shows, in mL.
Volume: 160 mL
